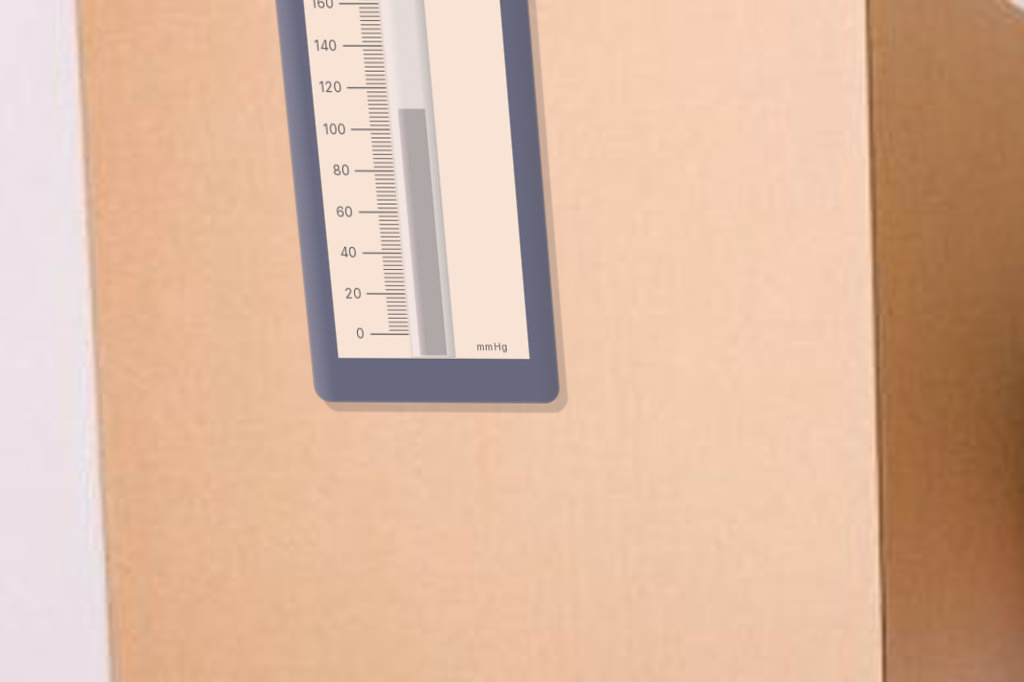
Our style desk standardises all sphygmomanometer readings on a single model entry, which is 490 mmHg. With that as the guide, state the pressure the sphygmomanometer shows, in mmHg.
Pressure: 110 mmHg
